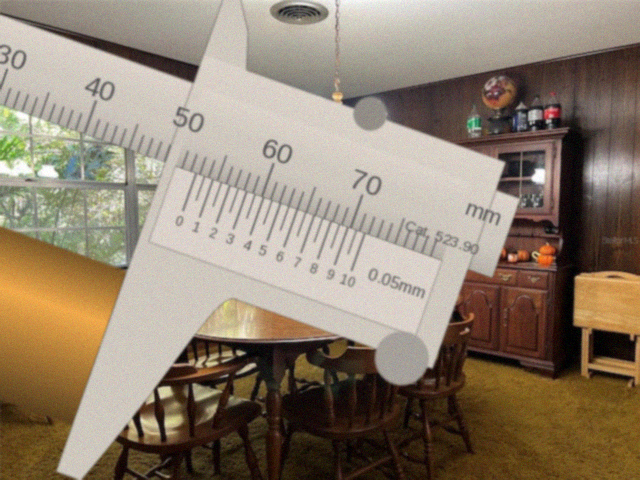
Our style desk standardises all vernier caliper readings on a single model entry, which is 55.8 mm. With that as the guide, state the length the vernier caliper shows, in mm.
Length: 52.6 mm
